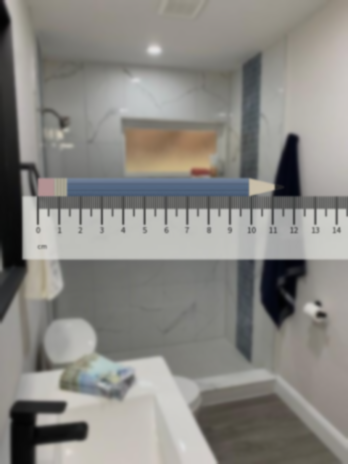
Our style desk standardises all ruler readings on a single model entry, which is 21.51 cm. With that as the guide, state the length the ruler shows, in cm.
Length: 11.5 cm
